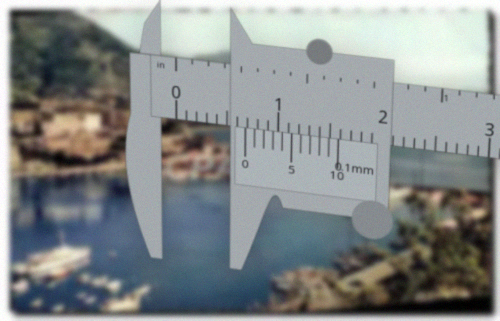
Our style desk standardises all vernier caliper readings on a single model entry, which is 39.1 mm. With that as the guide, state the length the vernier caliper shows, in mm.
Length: 6.8 mm
